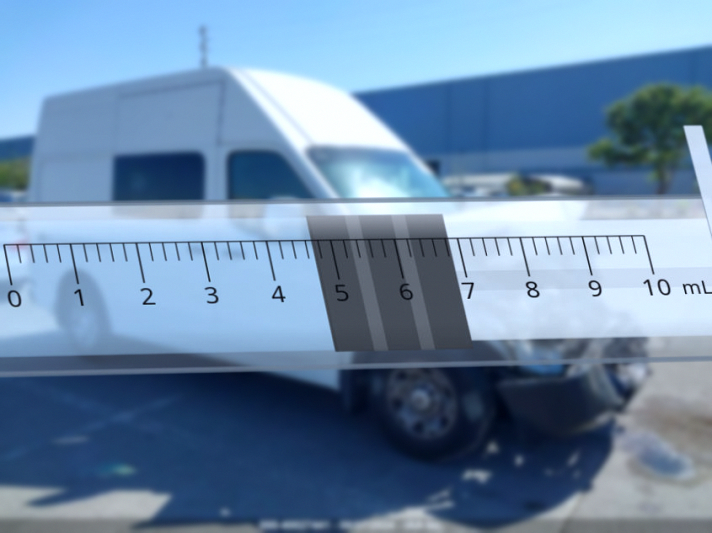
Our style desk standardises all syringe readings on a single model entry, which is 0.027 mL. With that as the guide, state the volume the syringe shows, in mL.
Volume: 4.7 mL
